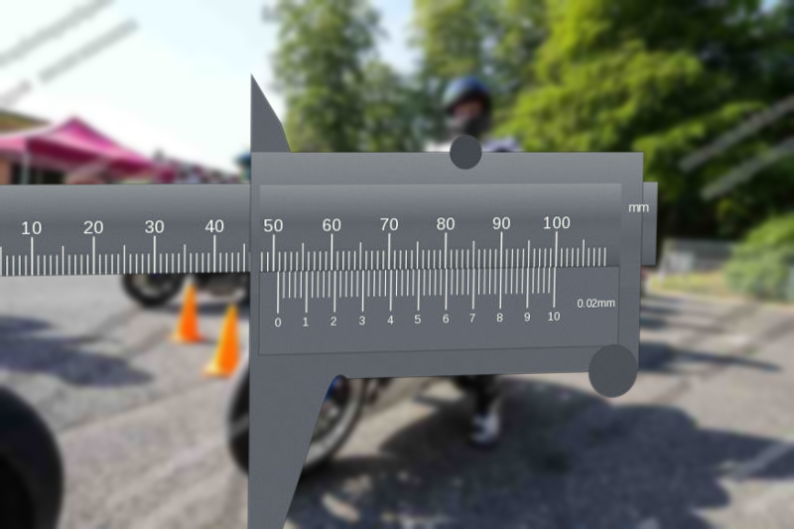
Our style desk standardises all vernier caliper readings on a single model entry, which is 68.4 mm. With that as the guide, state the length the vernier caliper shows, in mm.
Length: 50.8 mm
